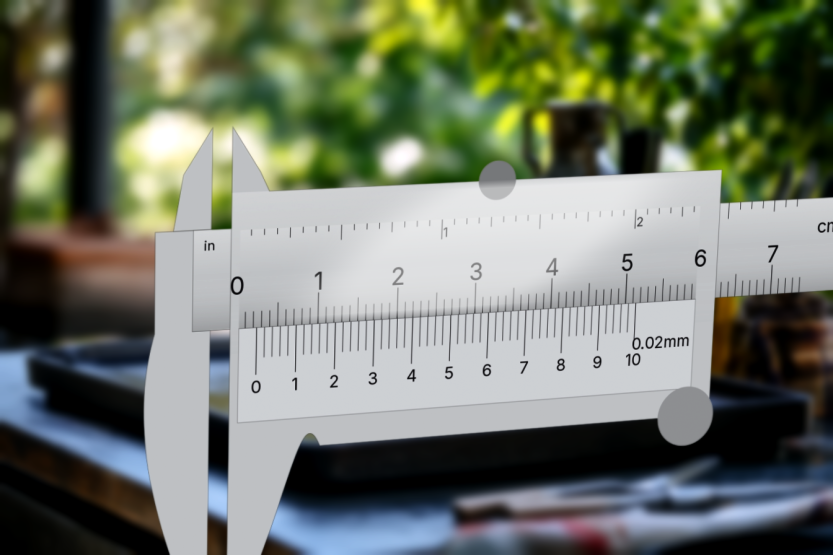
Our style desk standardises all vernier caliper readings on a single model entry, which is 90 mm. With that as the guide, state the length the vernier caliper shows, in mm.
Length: 2.4 mm
